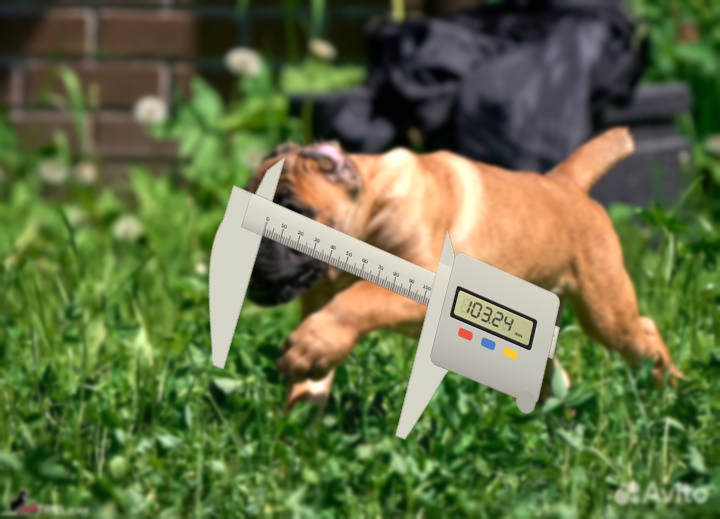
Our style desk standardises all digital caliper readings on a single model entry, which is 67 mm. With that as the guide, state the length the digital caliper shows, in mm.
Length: 103.24 mm
